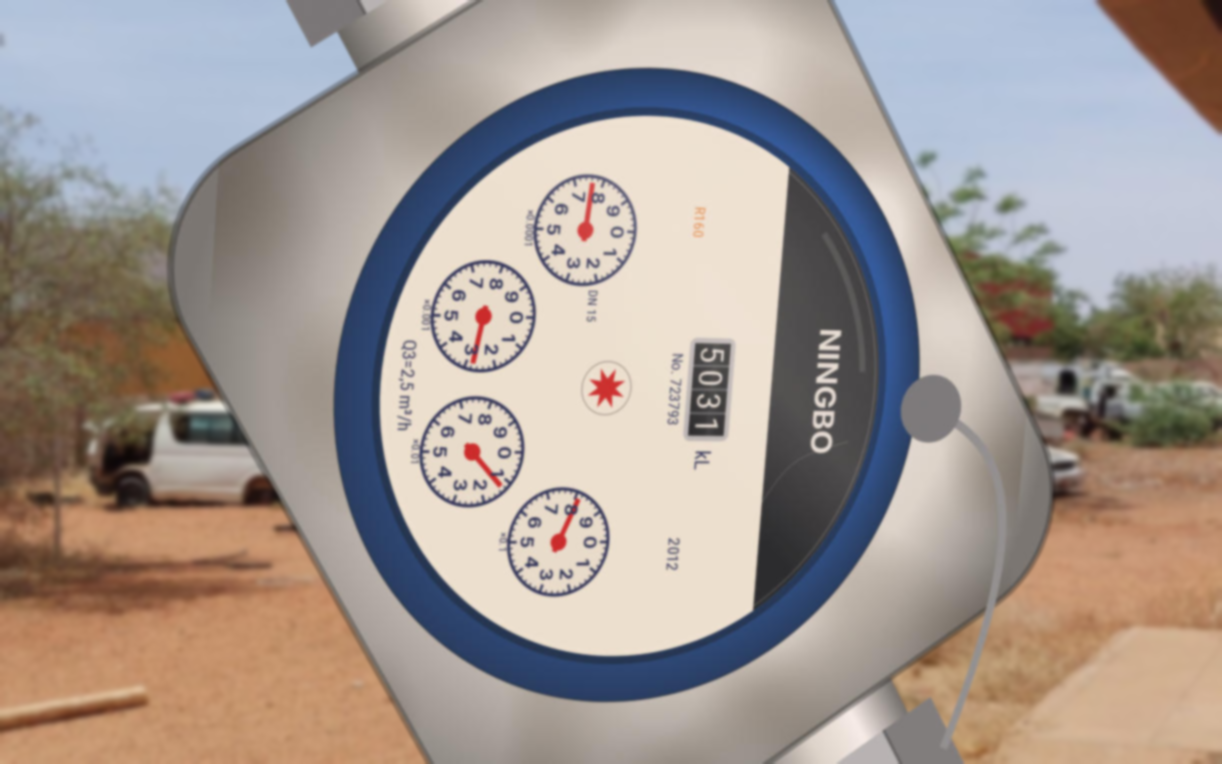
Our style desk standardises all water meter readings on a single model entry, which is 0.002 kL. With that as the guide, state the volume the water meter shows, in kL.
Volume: 5031.8127 kL
